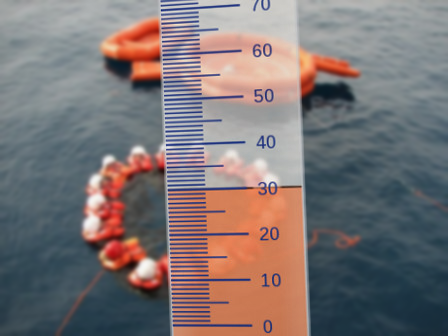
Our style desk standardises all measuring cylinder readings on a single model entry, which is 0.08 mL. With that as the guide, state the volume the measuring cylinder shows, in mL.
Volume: 30 mL
